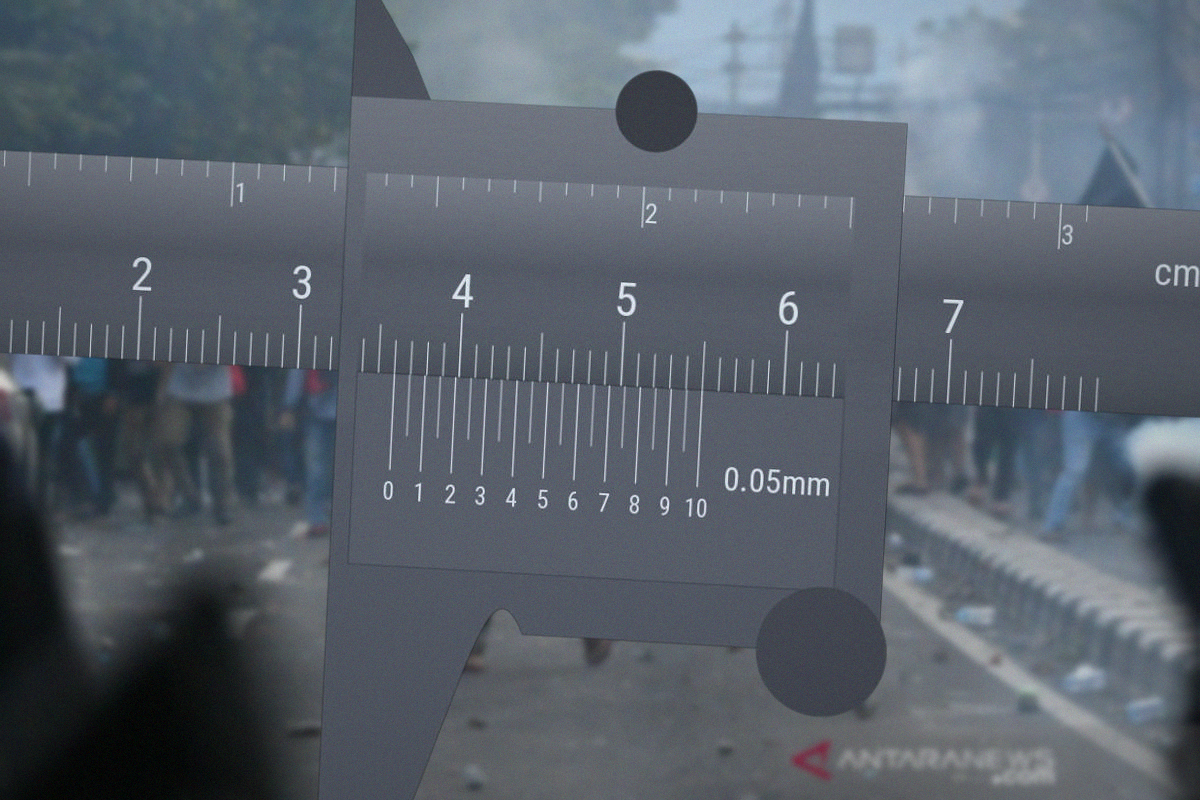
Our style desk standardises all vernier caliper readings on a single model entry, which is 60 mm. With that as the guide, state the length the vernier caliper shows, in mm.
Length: 36.0 mm
